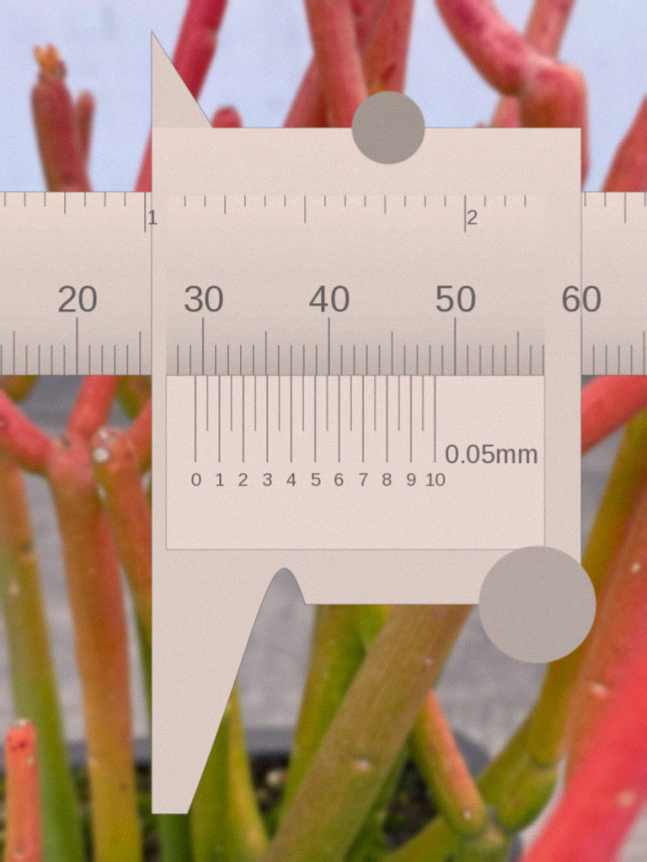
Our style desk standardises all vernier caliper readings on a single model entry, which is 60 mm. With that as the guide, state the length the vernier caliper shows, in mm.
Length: 29.4 mm
